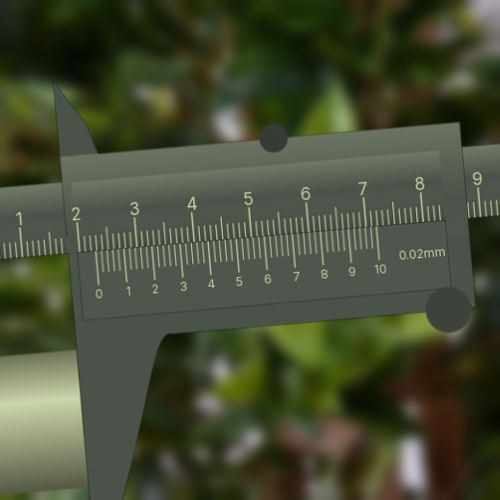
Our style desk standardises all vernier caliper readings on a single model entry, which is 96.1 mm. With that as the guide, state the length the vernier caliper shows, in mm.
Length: 22.8 mm
